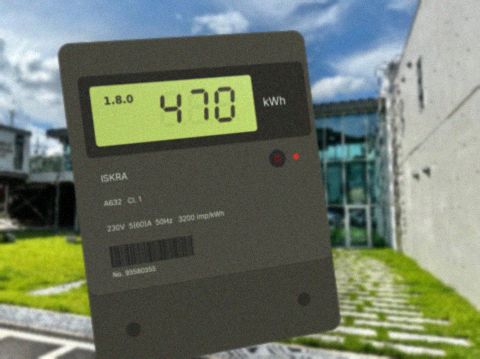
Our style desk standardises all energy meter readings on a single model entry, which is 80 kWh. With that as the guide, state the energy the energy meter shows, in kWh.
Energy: 470 kWh
